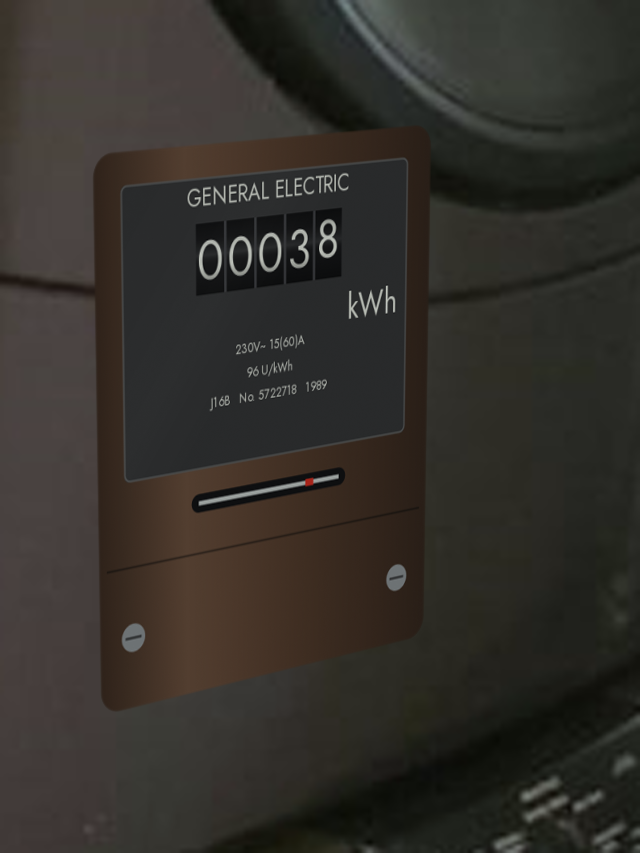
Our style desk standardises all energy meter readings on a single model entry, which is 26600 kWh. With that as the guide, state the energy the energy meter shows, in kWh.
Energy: 38 kWh
